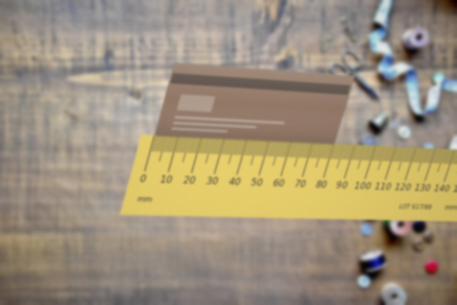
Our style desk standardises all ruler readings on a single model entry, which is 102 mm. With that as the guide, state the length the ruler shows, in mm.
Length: 80 mm
